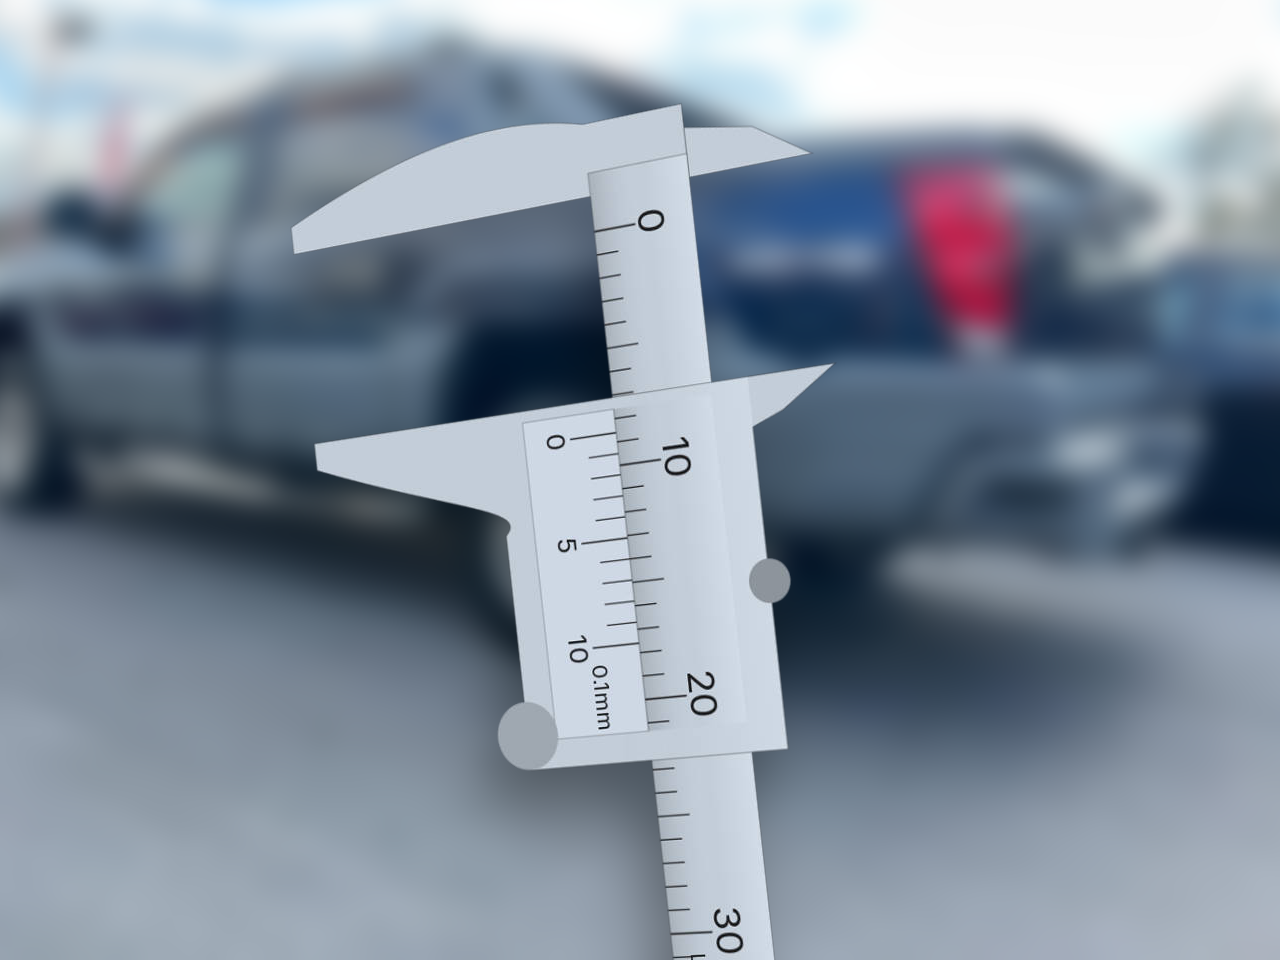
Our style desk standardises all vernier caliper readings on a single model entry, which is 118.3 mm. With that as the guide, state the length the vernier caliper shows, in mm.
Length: 8.6 mm
